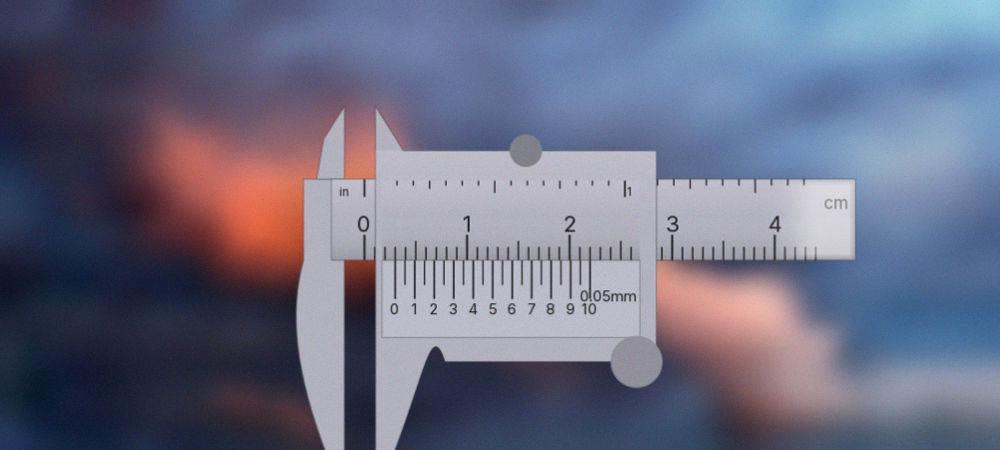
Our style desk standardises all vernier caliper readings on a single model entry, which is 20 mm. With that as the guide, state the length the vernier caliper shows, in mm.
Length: 3.0 mm
